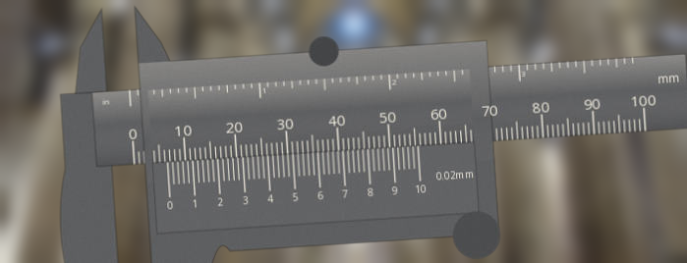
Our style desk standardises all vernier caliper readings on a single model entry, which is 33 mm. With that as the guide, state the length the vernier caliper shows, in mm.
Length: 6.5 mm
